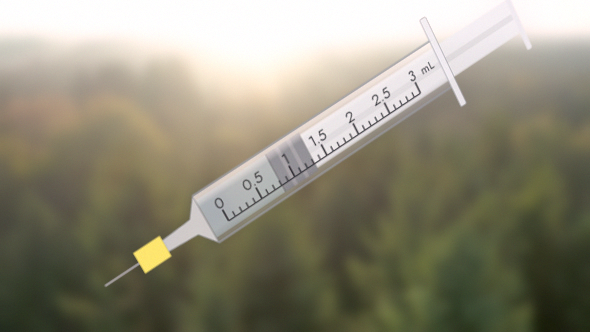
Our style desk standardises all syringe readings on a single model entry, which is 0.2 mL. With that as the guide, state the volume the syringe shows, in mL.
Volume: 0.8 mL
